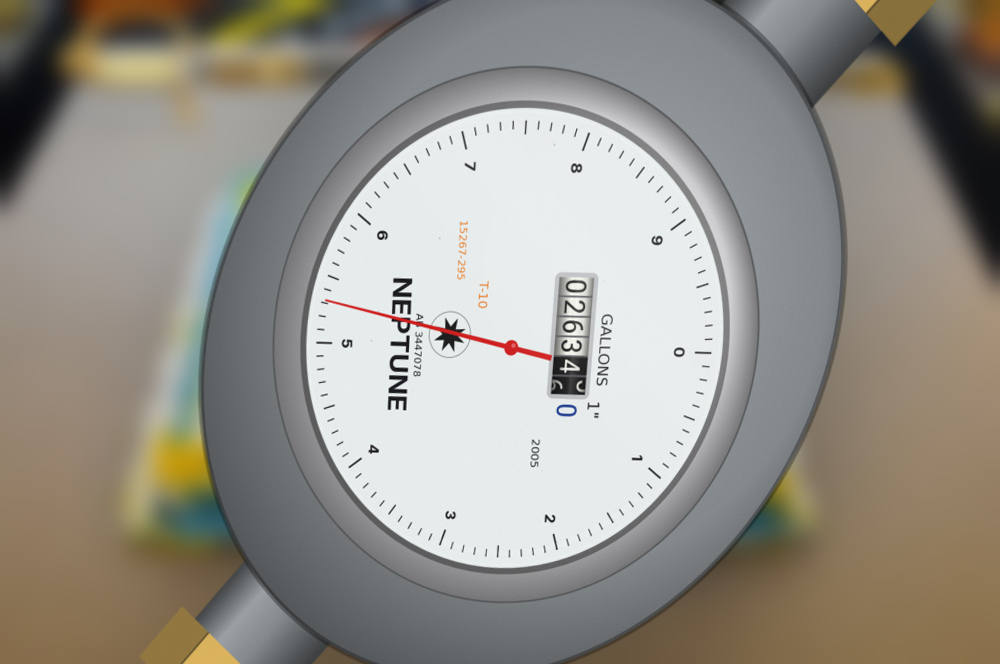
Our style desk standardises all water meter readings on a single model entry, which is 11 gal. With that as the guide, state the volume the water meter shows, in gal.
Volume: 263455.3 gal
